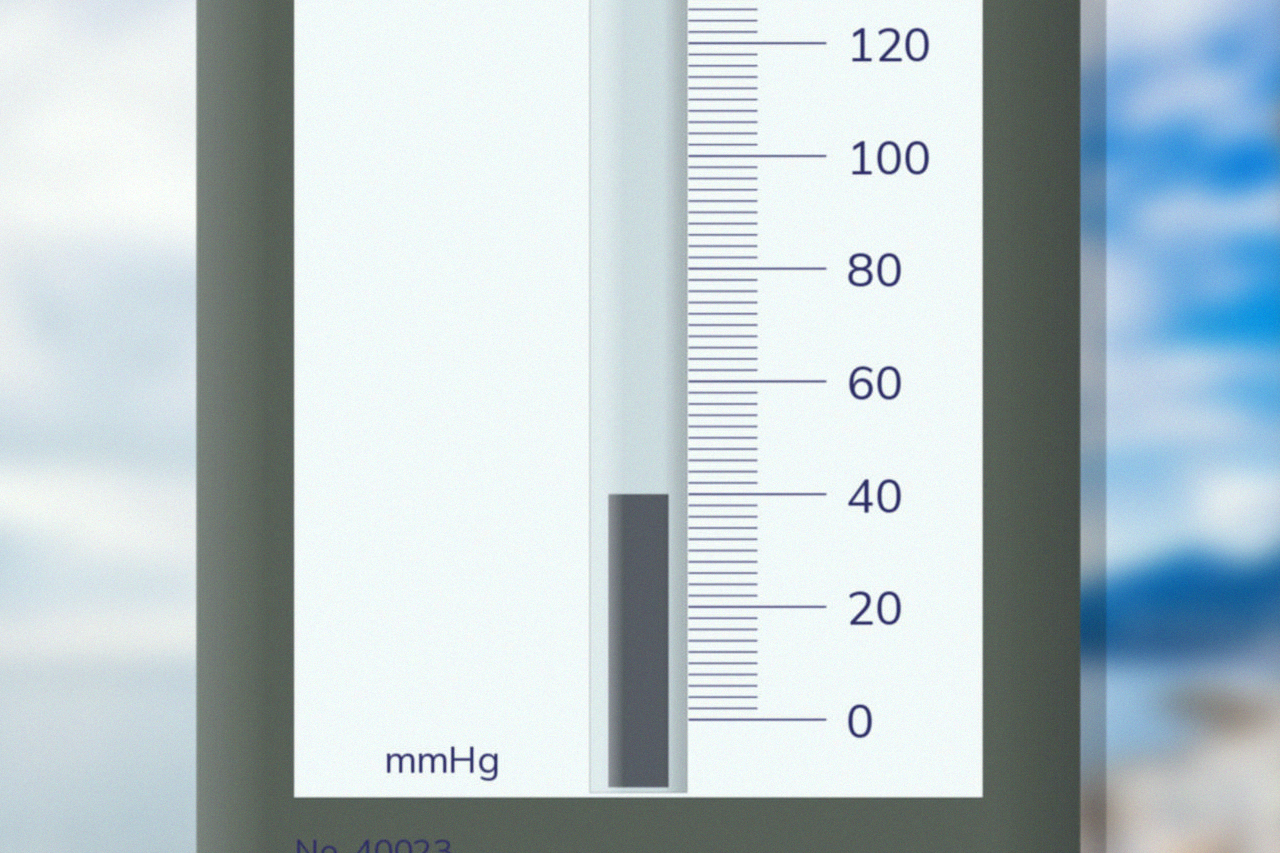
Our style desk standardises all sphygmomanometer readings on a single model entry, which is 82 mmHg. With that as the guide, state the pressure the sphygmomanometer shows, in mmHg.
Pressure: 40 mmHg
